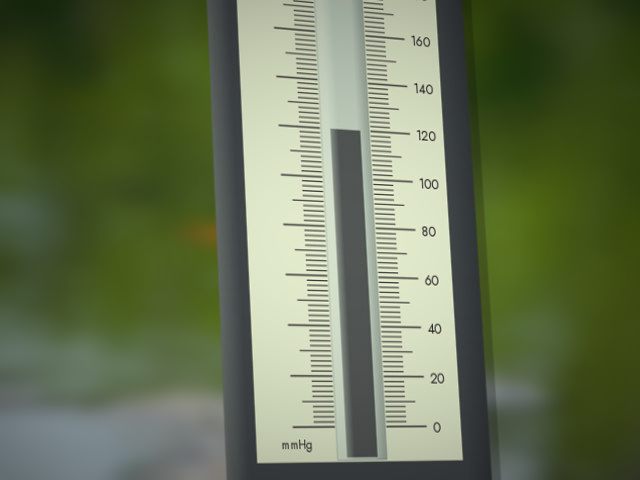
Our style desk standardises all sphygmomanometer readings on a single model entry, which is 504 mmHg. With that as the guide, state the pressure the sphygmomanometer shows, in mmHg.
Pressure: 120 mmHg
